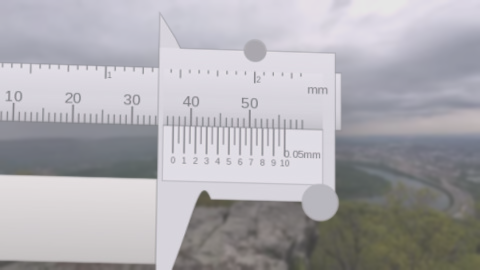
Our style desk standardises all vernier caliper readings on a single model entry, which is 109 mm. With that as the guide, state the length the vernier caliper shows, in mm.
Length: 37.0 mm
